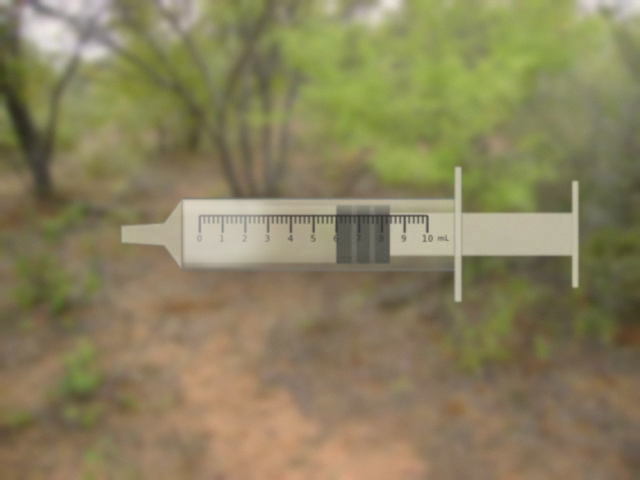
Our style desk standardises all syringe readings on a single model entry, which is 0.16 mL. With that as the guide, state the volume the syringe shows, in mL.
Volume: 6 mL
